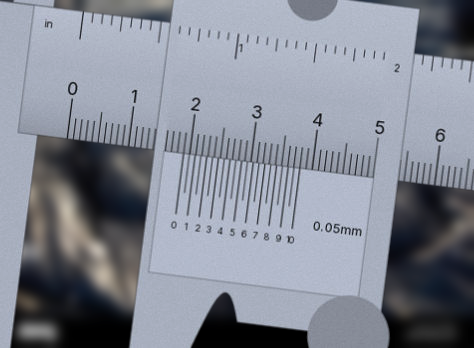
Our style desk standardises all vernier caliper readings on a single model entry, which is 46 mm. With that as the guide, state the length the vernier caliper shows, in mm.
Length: 19.0 mm
